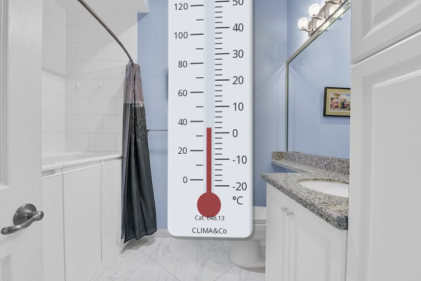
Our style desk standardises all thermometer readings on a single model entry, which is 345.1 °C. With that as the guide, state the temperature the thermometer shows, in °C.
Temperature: 2 °C
